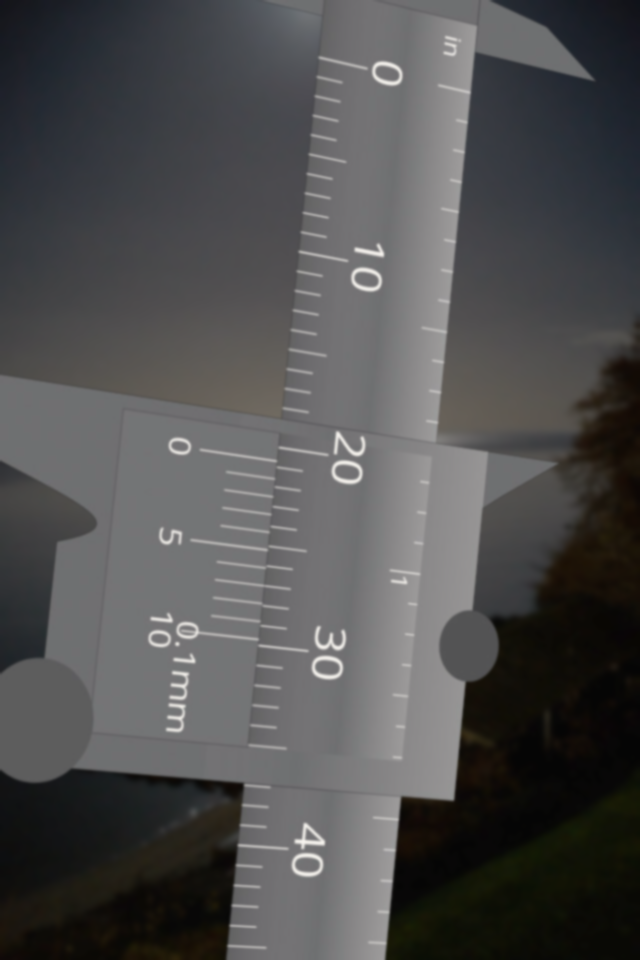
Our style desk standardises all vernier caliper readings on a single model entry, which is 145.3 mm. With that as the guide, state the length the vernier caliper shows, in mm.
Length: 20.7 mm
